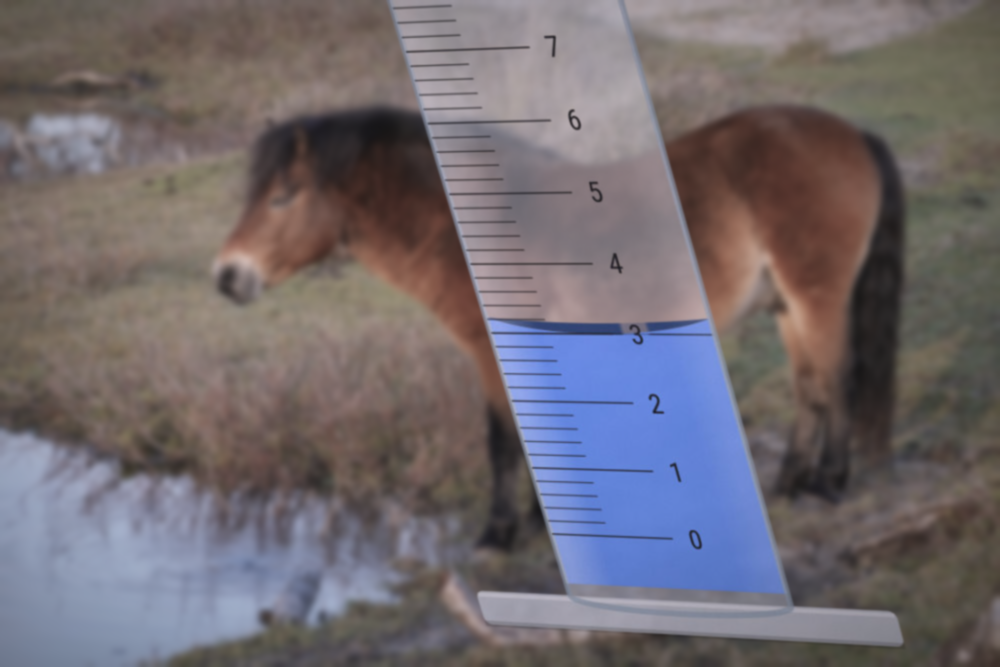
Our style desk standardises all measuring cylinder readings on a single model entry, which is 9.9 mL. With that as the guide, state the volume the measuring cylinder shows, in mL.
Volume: 3 mL
